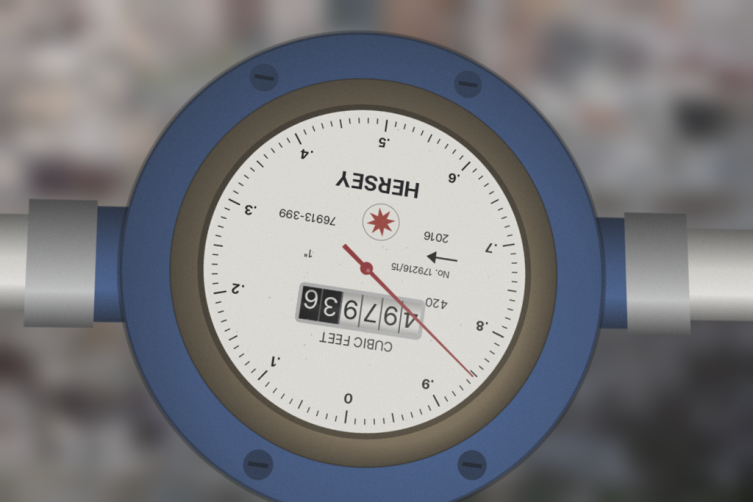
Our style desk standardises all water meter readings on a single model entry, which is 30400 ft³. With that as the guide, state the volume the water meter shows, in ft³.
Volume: 497935.85 ft³
